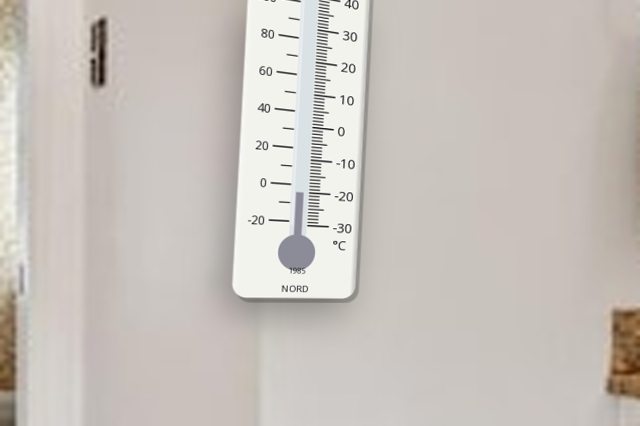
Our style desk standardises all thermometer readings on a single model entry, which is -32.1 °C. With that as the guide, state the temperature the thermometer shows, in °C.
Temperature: -20 °C
